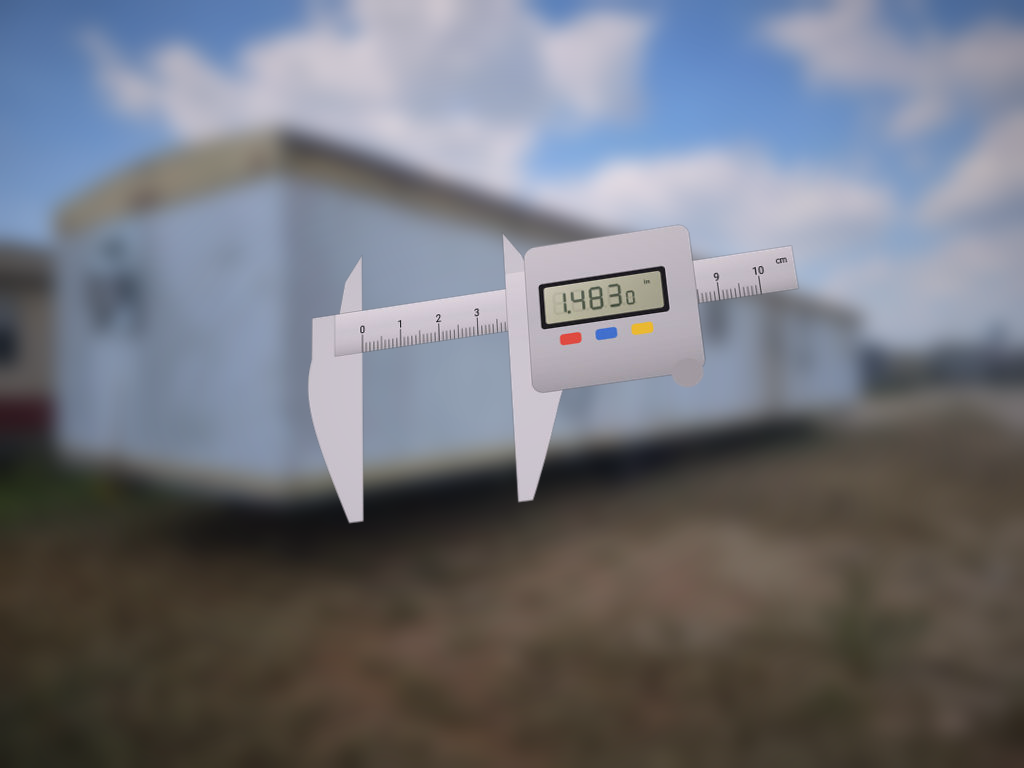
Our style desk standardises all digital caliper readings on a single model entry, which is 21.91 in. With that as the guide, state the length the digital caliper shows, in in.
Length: 1.4830 in
